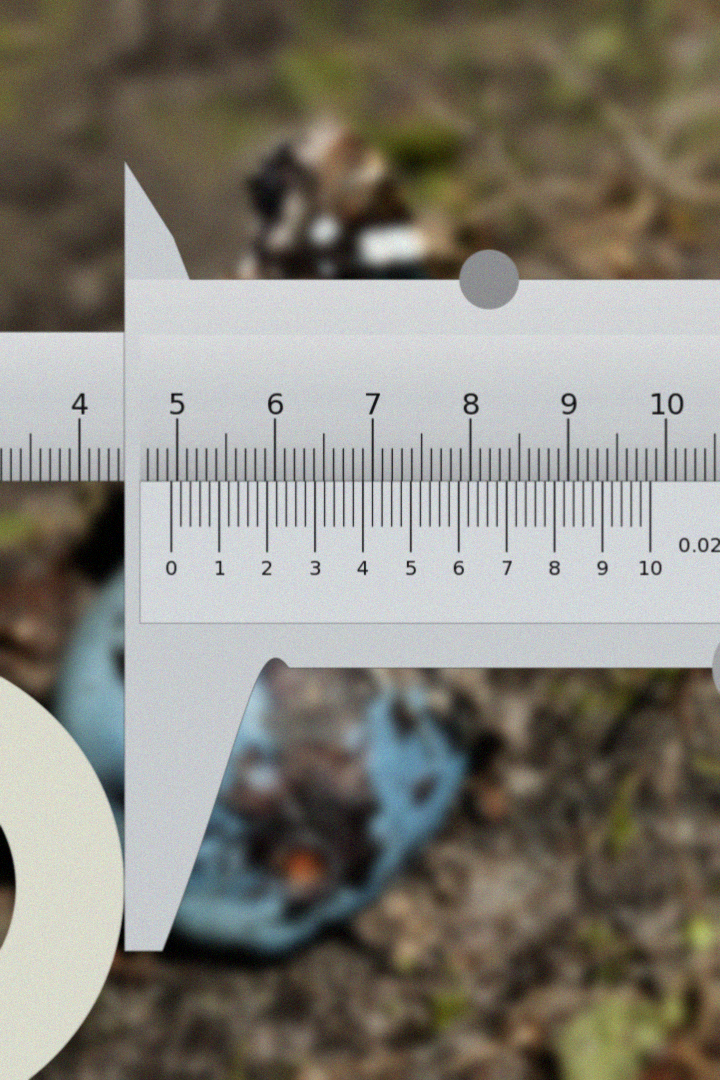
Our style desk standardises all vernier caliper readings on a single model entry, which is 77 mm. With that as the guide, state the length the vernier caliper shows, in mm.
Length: 49.4 mm
